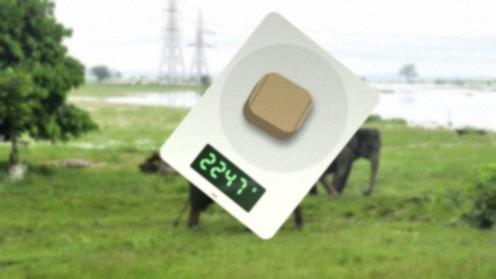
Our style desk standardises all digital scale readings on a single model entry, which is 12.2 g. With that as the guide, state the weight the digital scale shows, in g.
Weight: 2247 g
